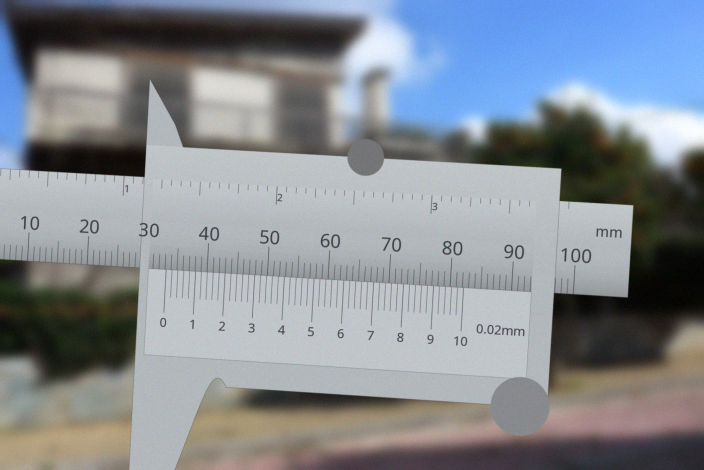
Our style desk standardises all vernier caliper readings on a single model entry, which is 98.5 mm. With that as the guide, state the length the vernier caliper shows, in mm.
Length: 33.2 mm
